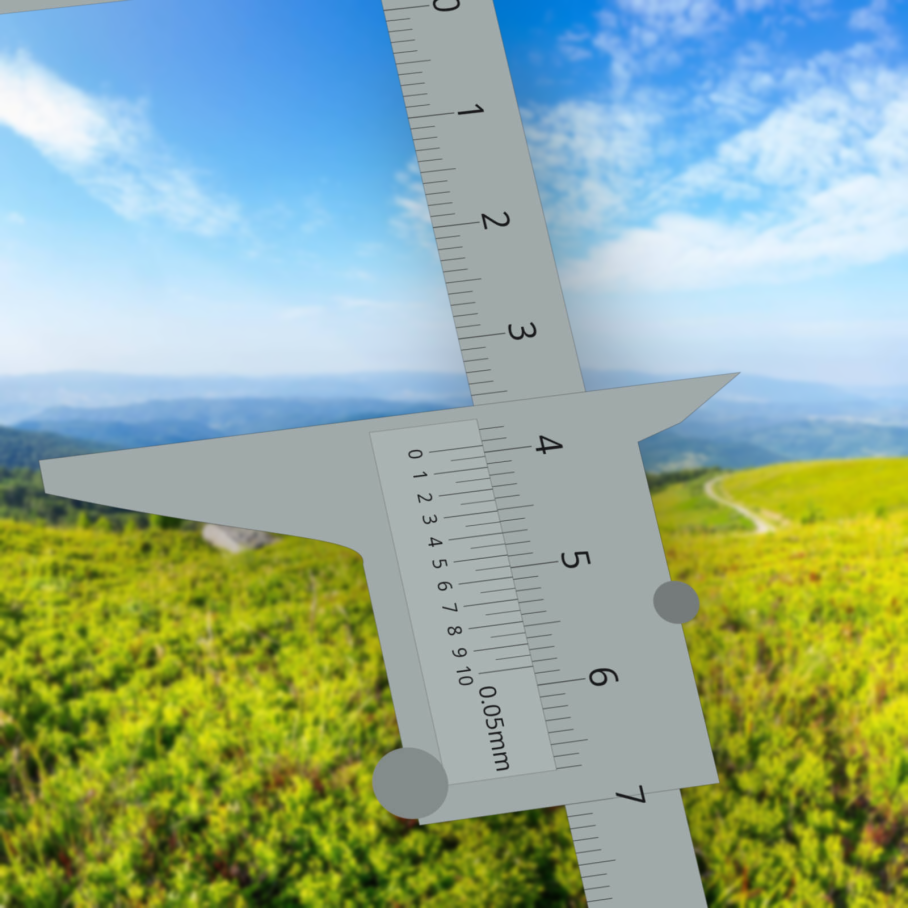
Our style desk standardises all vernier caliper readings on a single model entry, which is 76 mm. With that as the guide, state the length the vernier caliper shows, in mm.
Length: 39.4 mm
